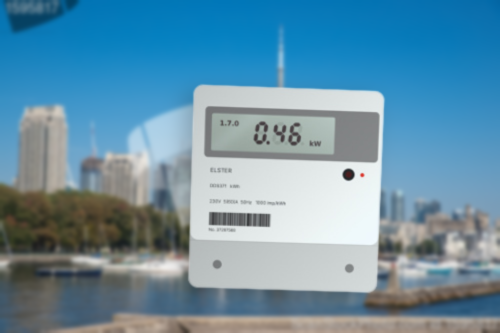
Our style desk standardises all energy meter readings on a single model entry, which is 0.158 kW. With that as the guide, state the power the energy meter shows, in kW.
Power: 0.46 kW
